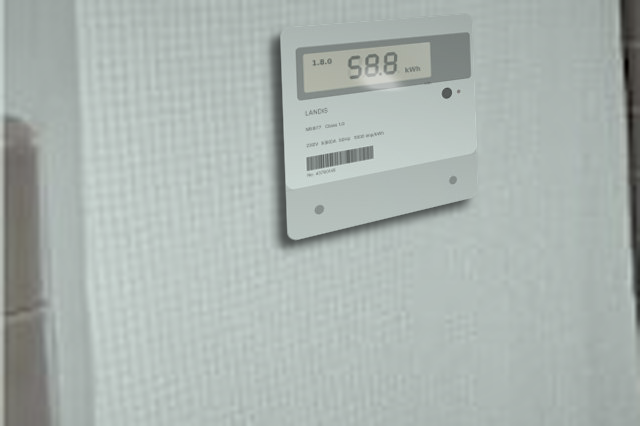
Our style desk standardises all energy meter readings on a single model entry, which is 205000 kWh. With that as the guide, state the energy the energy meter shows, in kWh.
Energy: 58.8 kWh
